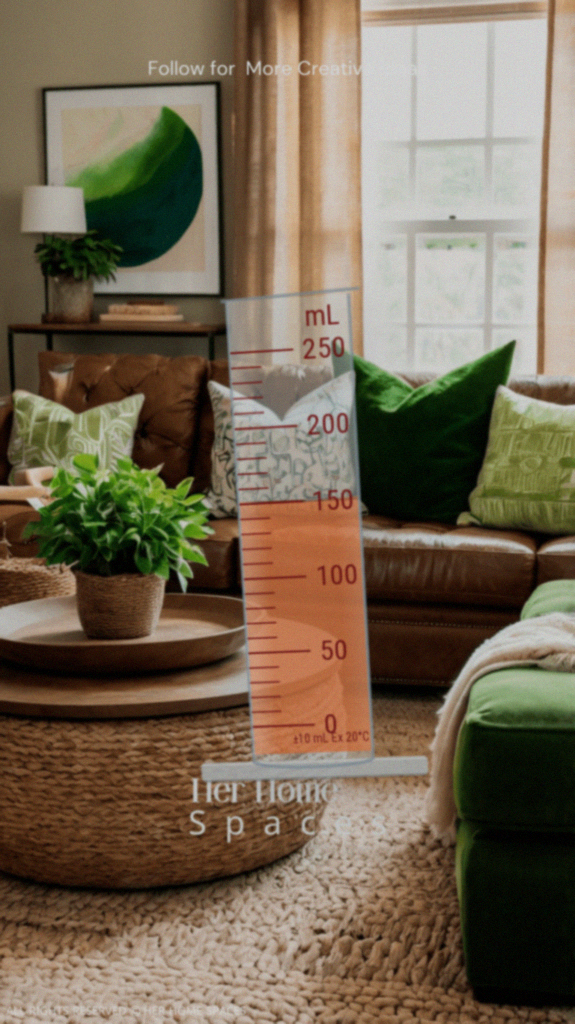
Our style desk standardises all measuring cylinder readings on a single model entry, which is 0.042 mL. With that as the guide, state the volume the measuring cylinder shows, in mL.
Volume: 150 mL
